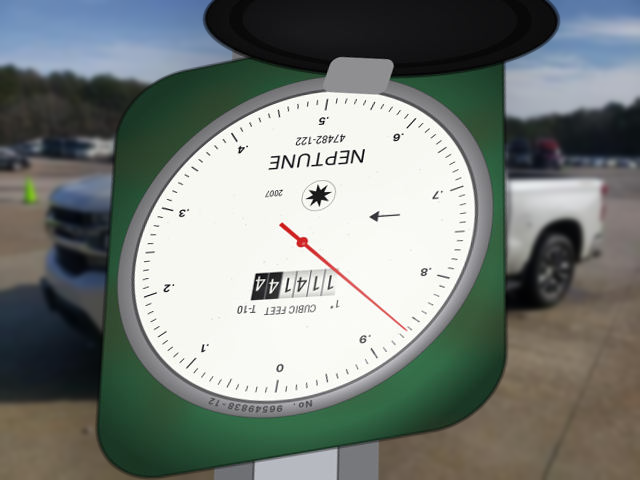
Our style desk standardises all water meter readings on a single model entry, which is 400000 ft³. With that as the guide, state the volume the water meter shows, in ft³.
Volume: 114143.86 ft³
